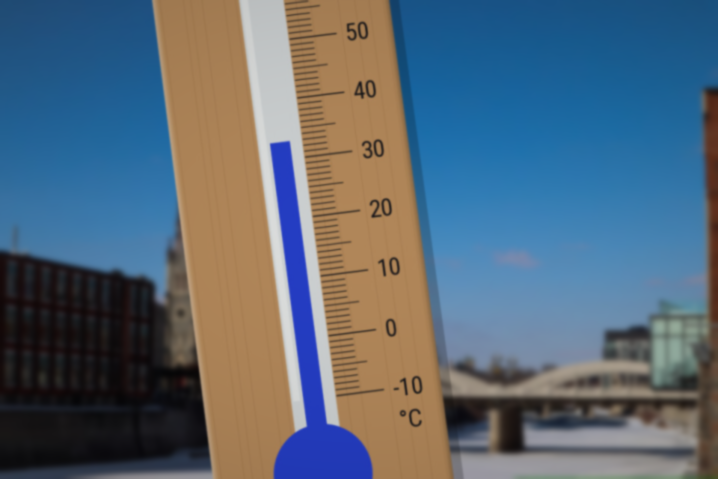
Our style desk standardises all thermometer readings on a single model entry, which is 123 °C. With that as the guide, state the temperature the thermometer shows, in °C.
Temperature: 33 °C
